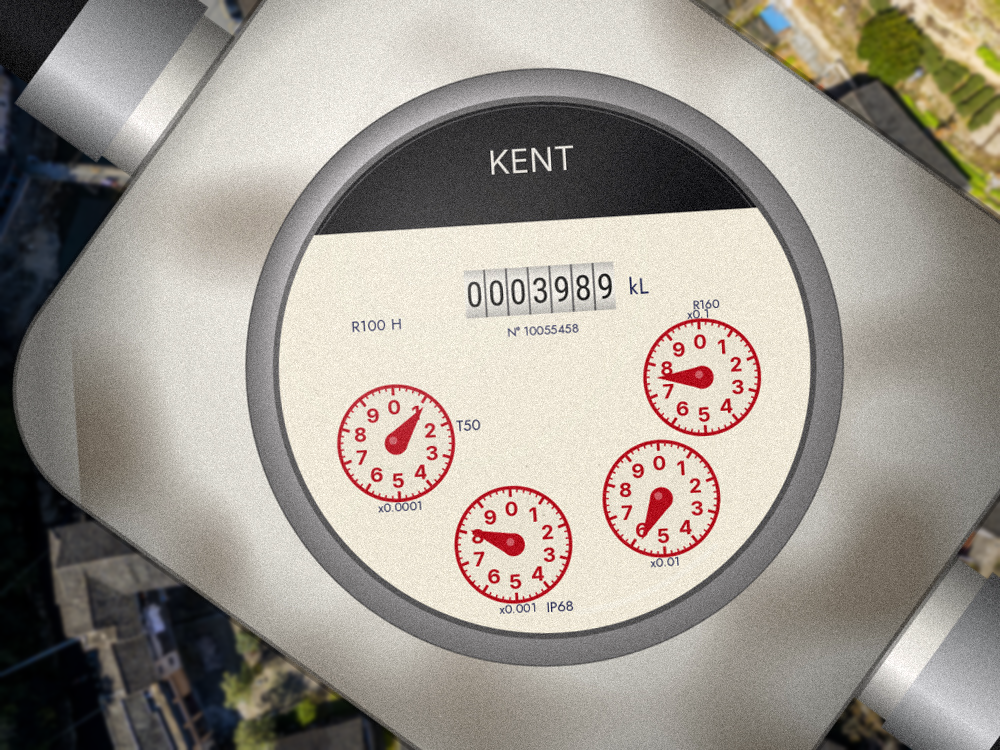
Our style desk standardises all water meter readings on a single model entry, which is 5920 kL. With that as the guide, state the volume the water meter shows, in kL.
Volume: 3989.7581 kL
